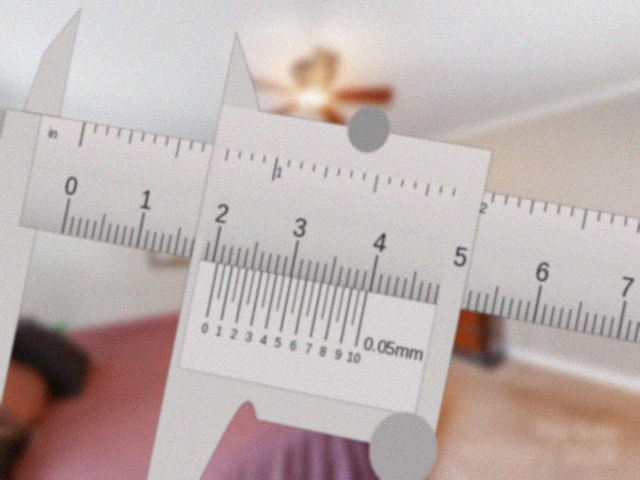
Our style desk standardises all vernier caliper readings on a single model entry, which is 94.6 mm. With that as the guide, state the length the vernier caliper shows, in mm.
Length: 20.6 mm
